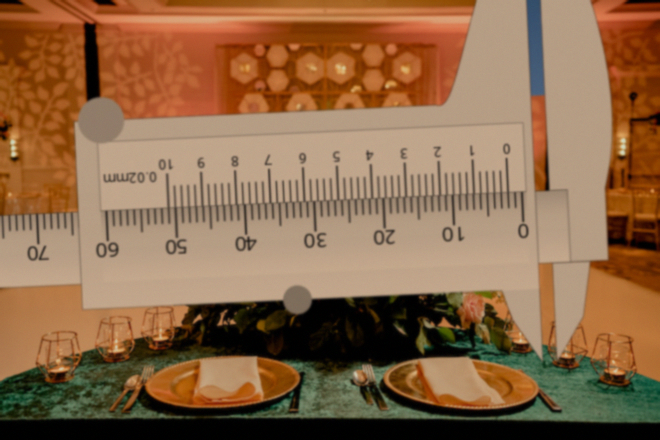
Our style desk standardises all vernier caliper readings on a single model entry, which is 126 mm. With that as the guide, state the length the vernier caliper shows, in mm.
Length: 2.0 mm
